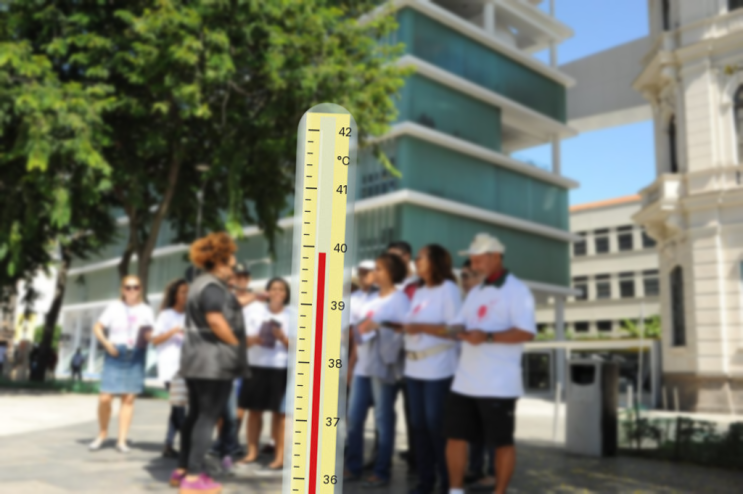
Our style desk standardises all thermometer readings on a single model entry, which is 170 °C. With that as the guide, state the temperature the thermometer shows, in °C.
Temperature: 39.9 °C
